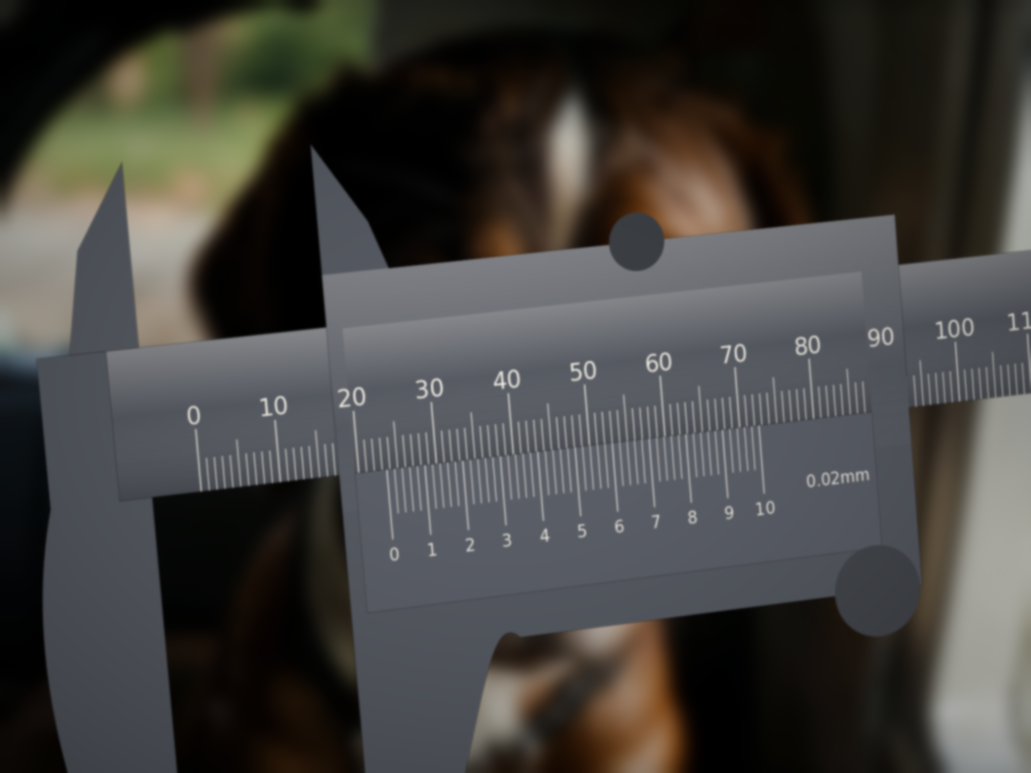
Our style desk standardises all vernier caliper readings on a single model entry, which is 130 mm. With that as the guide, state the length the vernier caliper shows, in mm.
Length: 23.6 mm
